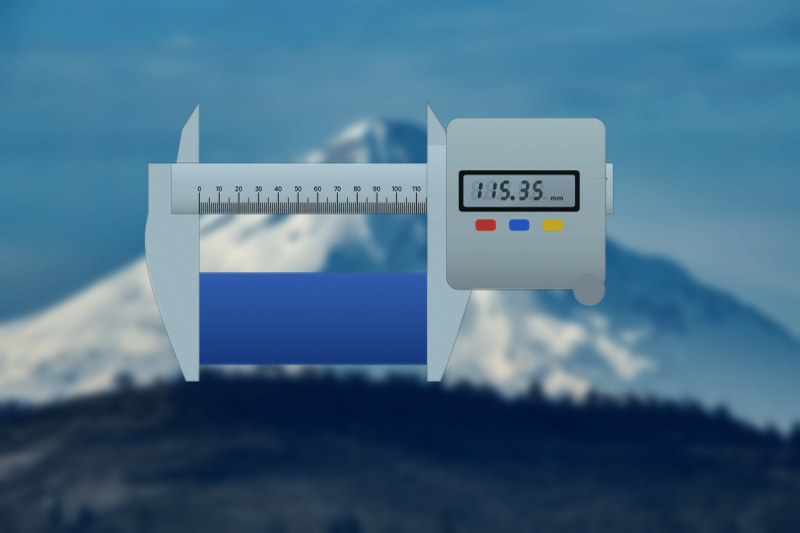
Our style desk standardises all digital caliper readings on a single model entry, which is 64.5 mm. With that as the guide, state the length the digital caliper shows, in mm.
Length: 115.35 mm
